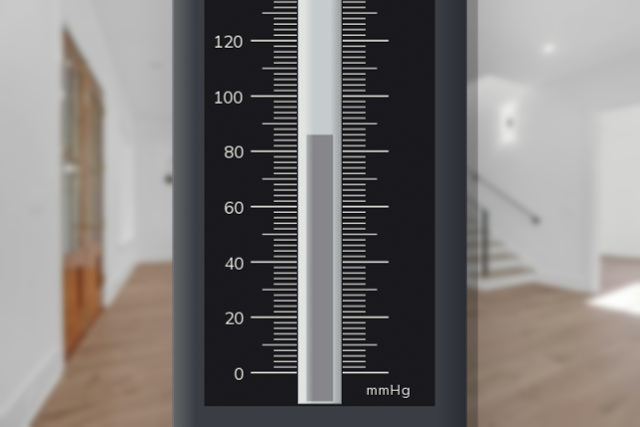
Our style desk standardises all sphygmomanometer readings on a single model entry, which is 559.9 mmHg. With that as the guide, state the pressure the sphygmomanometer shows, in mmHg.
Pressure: 86 mmHg
